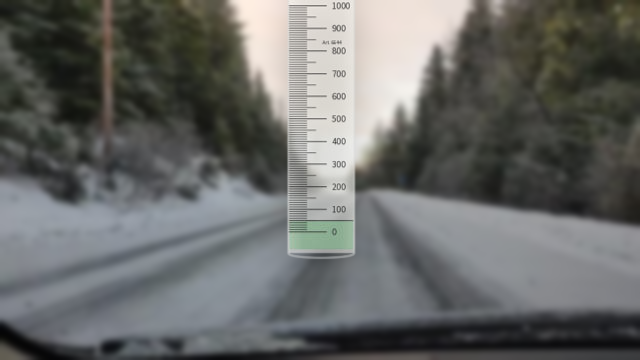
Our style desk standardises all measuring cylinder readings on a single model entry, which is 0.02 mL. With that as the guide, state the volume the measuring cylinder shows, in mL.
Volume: 50 mL
